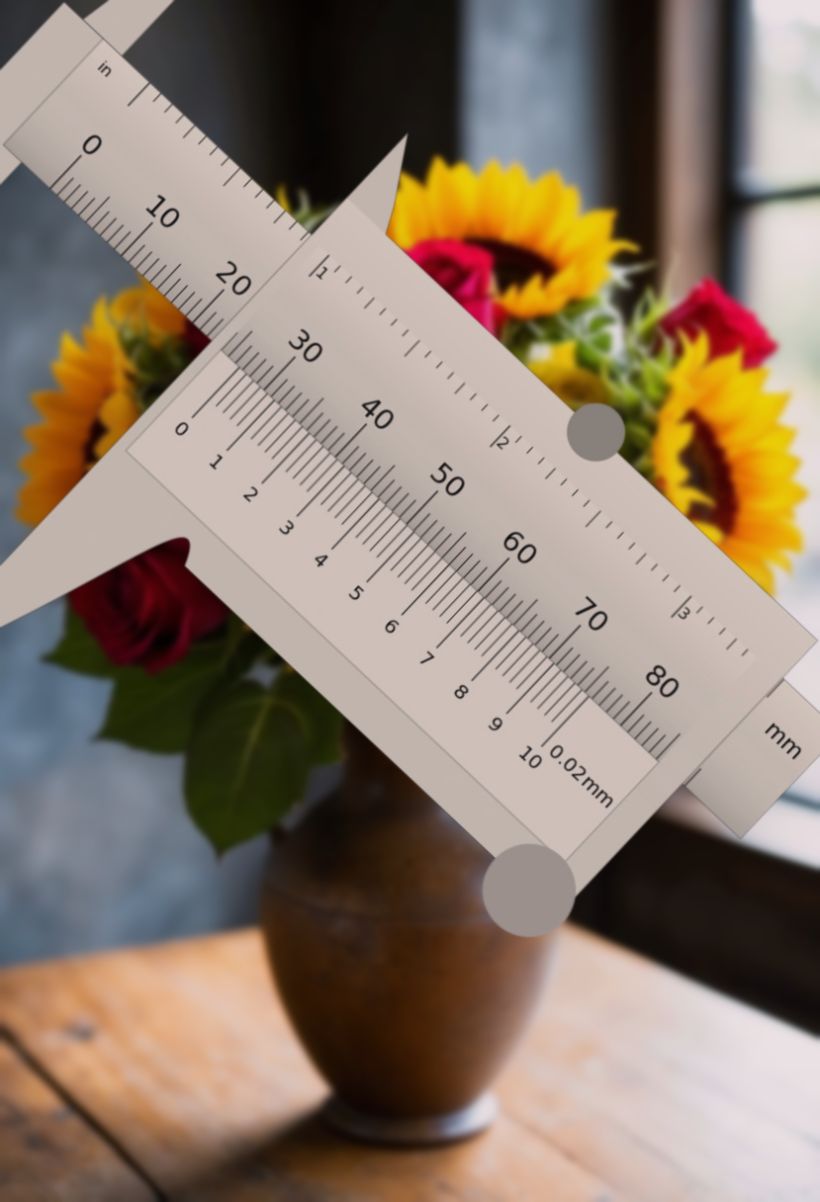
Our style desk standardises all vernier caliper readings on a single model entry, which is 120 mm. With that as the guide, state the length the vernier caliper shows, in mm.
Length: 26.6 mm
